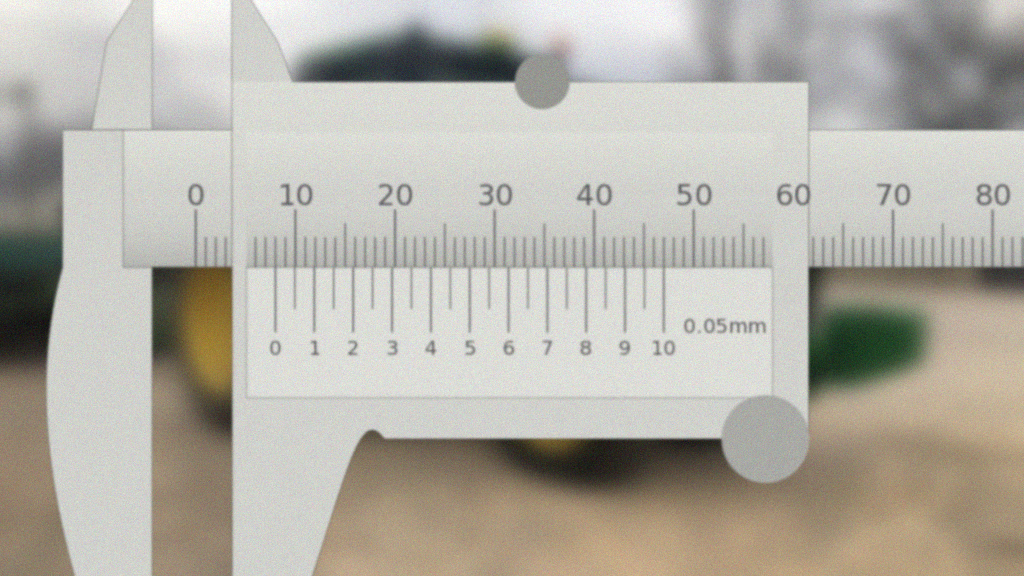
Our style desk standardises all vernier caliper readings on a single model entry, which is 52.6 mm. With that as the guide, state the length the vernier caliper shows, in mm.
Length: 8.0 mm
